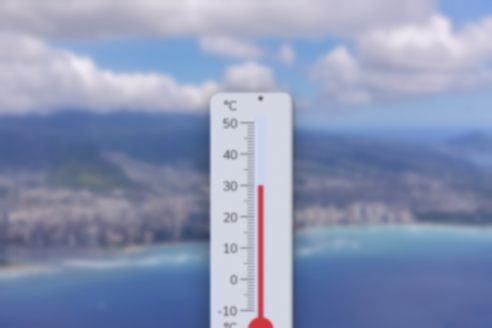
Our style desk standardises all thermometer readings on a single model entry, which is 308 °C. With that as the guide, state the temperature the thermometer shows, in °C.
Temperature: 30 °C
